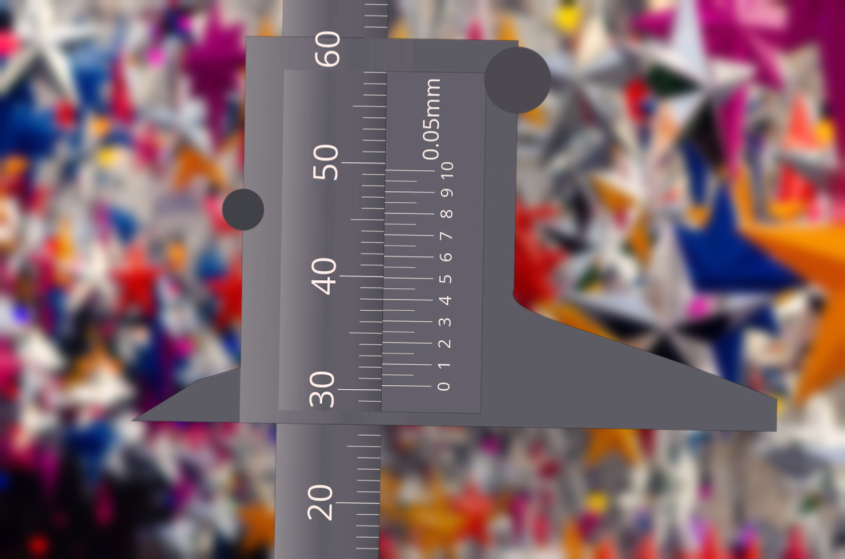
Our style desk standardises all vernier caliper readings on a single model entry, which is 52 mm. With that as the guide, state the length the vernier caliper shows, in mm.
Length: 30.4 mm
